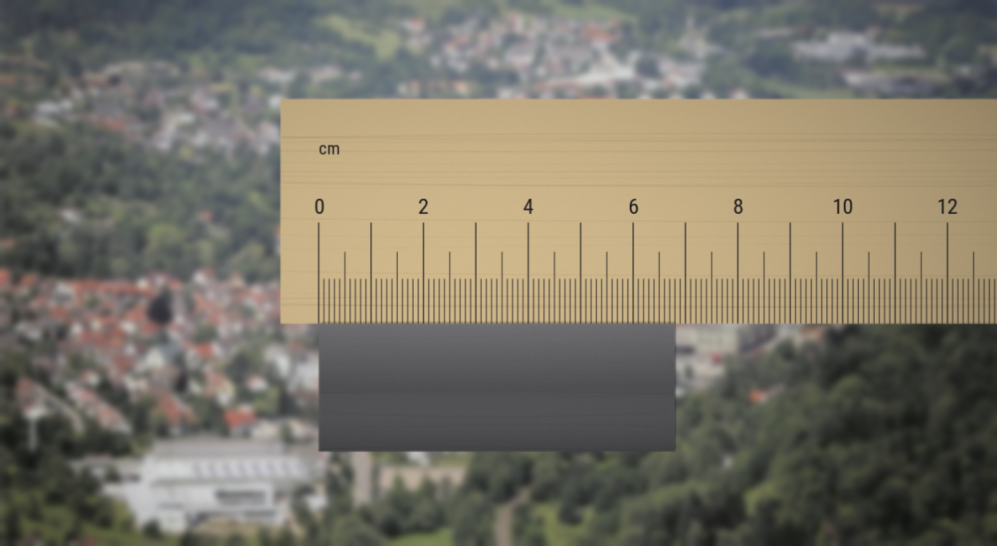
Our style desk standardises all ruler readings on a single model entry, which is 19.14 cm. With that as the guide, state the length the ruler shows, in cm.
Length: 6.8 cm
